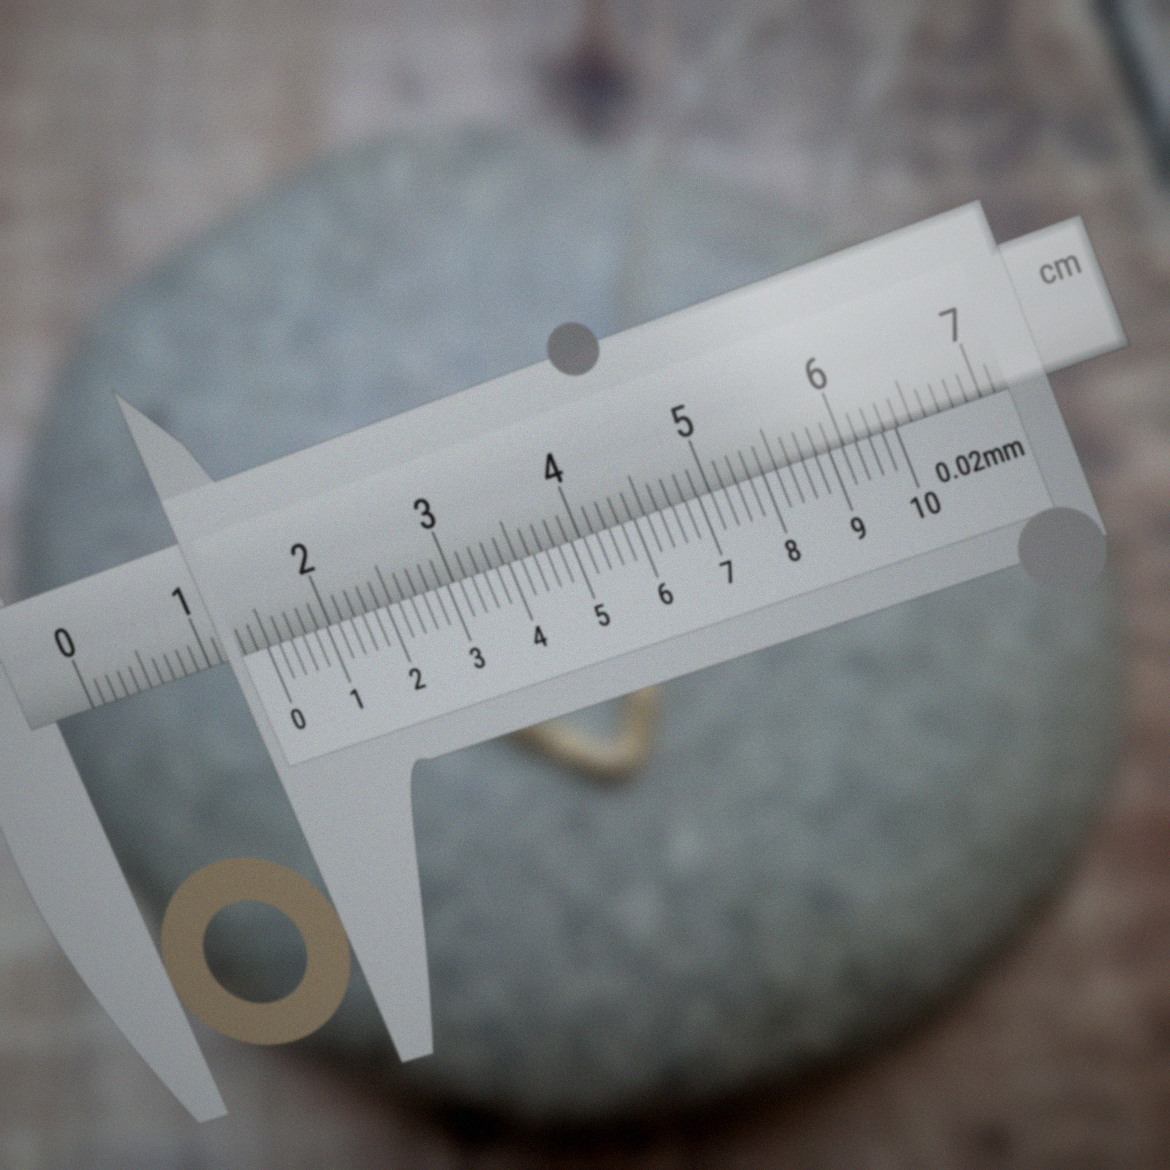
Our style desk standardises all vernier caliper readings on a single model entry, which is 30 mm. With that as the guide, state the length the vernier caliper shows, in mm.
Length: 14.8 mm
